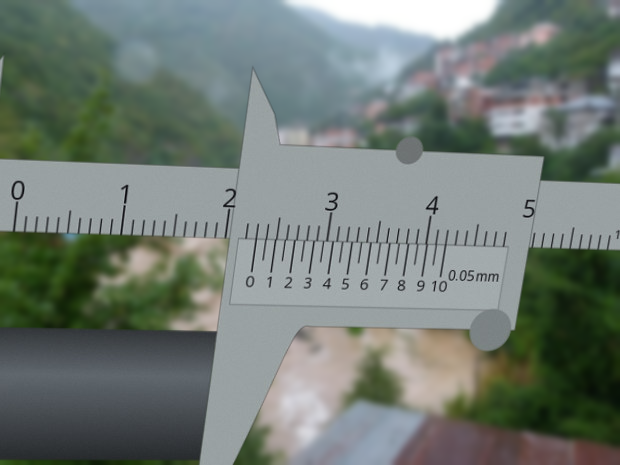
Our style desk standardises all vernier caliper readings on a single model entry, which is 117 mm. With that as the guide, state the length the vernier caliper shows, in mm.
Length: 23.0 mm
